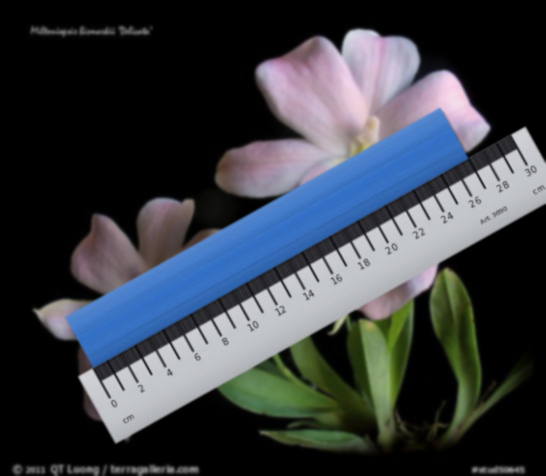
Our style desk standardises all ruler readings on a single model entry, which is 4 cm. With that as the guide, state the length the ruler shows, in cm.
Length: 27 cm
